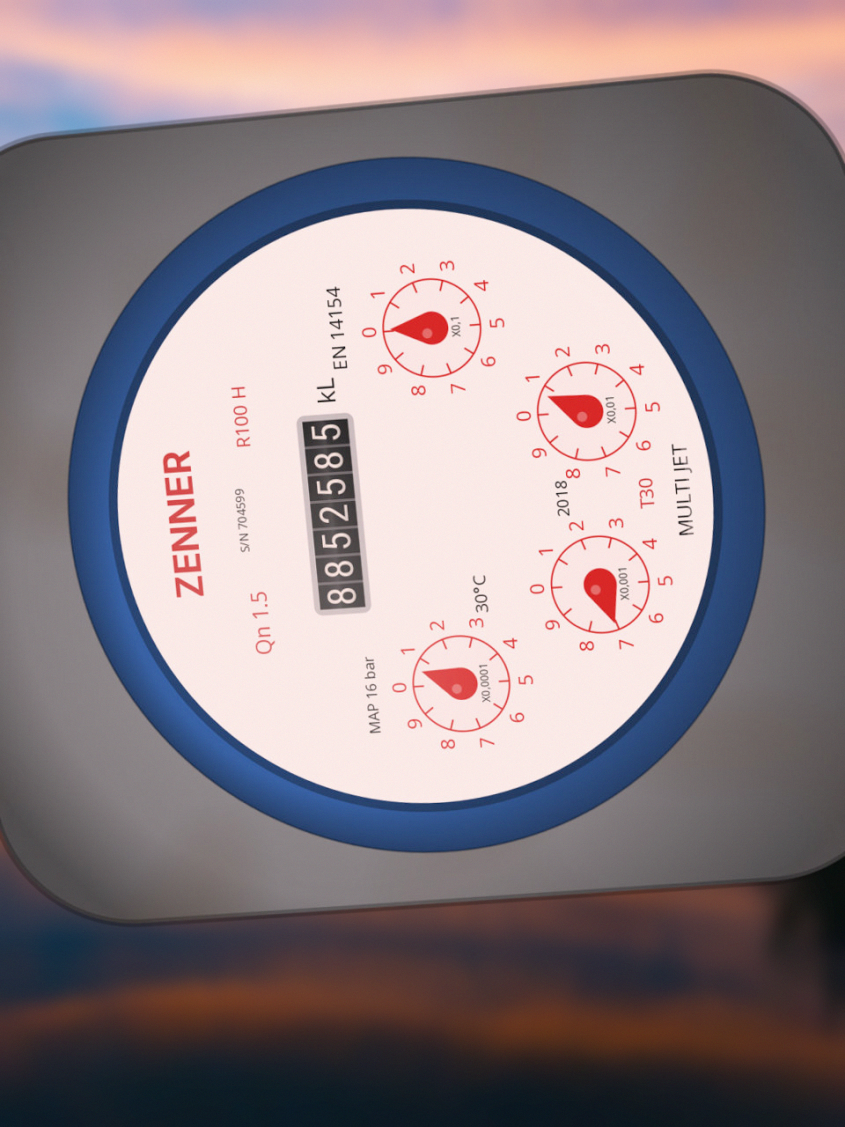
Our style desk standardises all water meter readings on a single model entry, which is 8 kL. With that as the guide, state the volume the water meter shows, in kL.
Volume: 8852585.0070 kL
